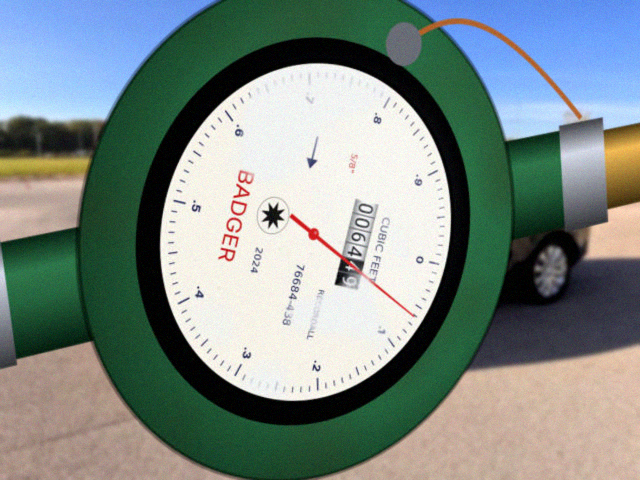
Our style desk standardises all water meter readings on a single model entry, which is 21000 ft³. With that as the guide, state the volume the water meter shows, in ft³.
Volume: 6449.06 ft³
